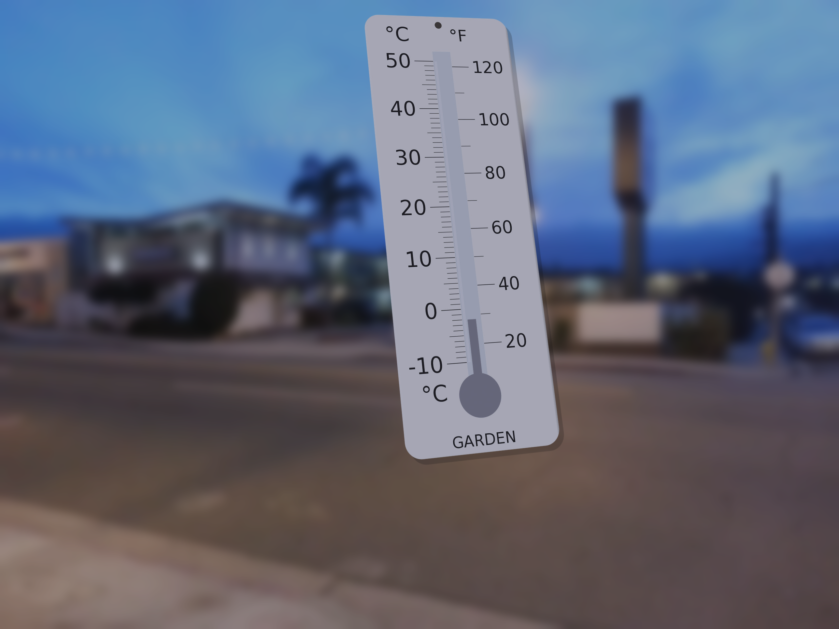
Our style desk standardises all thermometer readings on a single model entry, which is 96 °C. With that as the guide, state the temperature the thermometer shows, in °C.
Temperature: -2 °C
